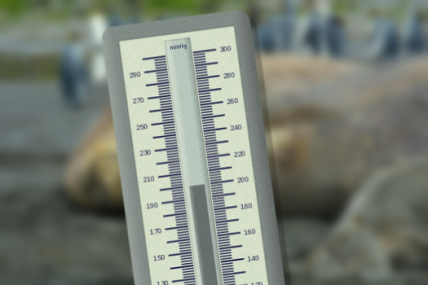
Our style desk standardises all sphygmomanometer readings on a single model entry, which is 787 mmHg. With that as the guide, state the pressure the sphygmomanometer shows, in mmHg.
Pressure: 200 mmHg
